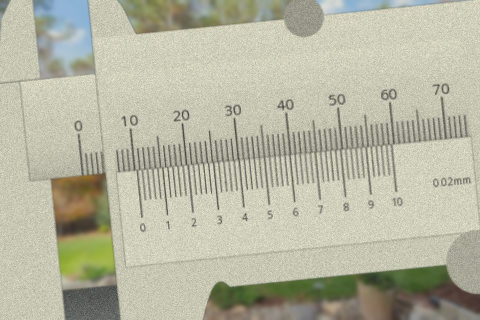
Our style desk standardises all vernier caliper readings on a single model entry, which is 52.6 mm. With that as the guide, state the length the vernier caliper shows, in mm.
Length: 10.5 mm
